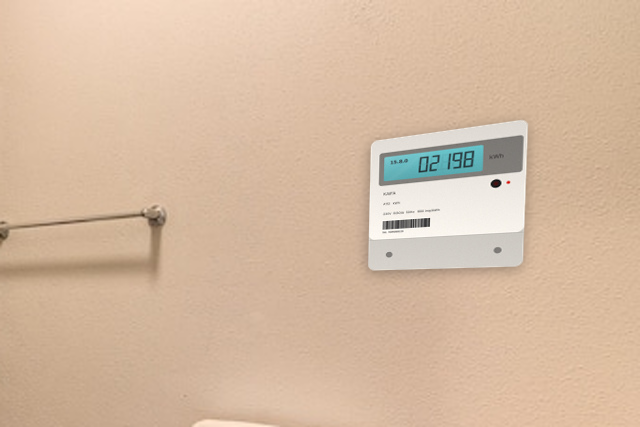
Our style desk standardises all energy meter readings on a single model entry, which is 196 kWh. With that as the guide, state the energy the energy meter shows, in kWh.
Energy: 2198 kWh
